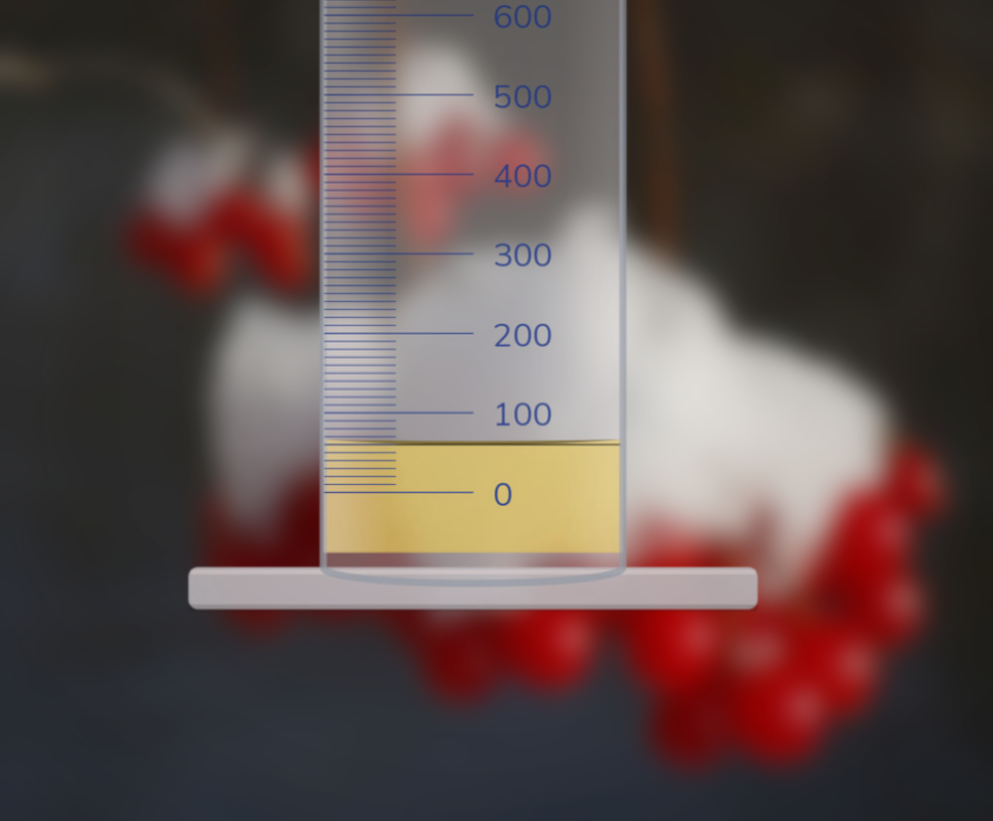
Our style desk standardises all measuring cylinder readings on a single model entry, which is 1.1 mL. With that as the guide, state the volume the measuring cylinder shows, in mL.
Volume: 60 mL
